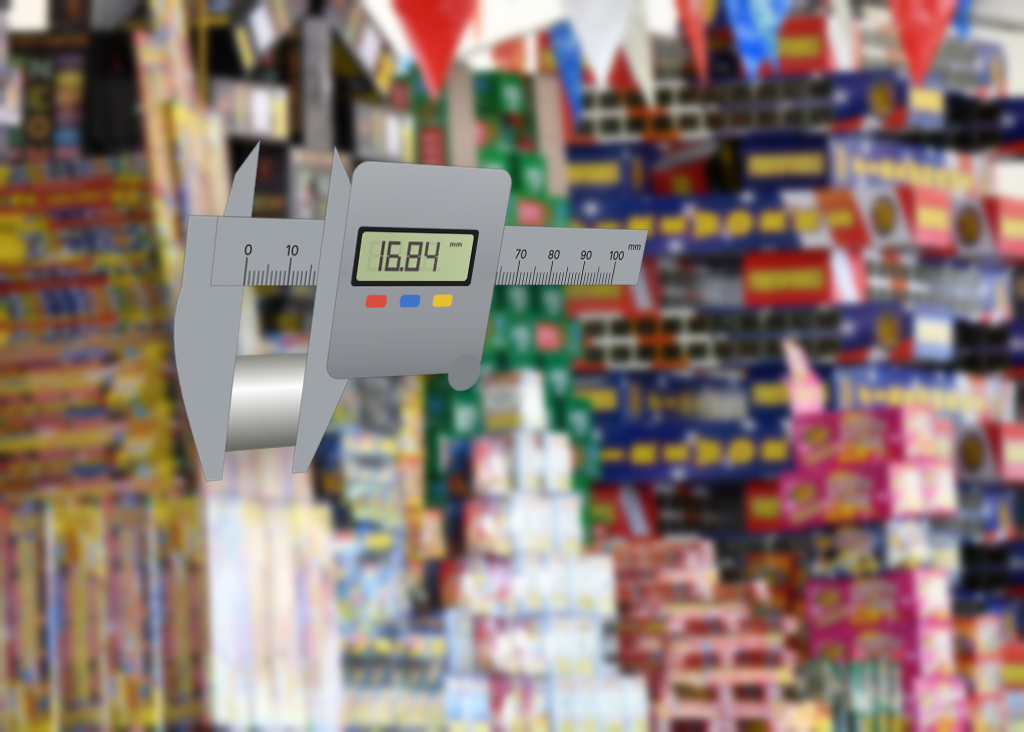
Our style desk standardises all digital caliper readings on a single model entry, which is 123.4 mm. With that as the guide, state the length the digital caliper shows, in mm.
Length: 16.84 mm
